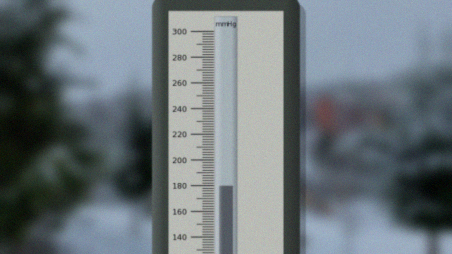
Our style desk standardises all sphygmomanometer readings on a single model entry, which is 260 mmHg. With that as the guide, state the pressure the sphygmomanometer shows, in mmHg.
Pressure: 180 mmHg
